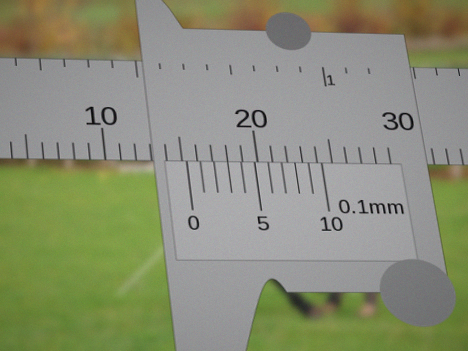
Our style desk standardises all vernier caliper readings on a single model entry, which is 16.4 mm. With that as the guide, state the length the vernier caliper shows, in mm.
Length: 15.3 mm
